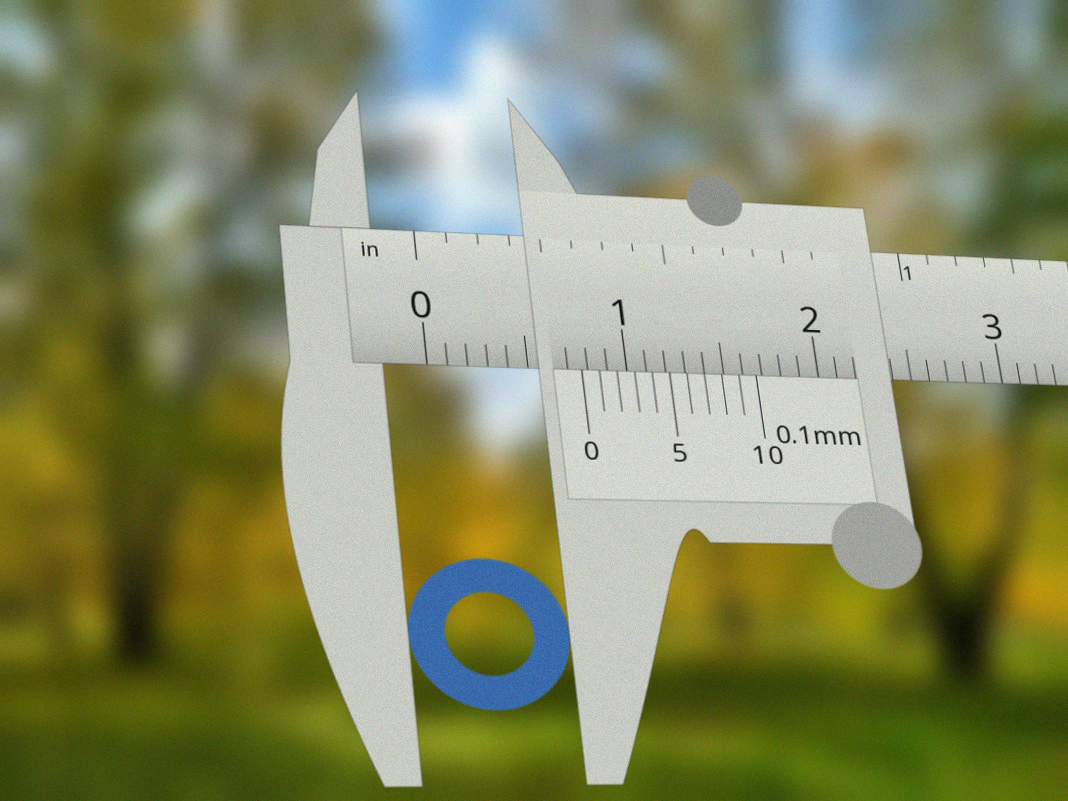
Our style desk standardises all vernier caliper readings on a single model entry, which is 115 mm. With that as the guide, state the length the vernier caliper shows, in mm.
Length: 7.7 mm
